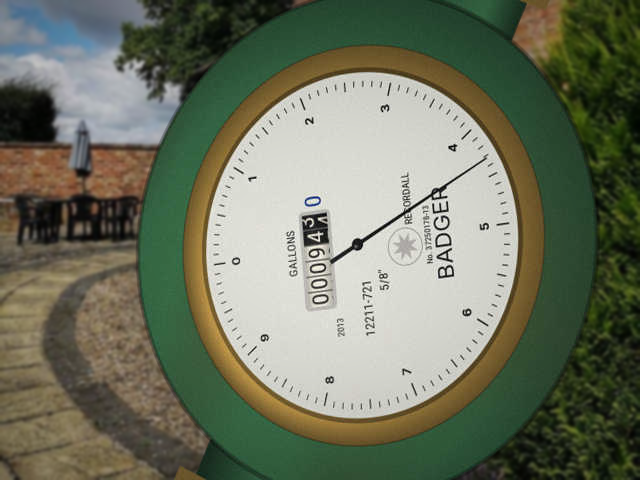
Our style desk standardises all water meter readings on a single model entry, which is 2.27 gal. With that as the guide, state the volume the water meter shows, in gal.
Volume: 9434.3 gal
